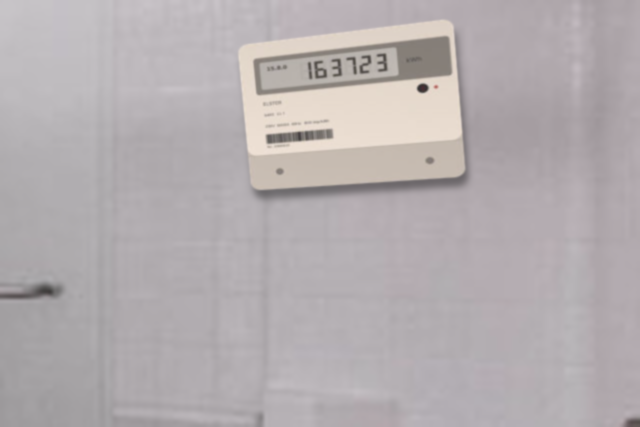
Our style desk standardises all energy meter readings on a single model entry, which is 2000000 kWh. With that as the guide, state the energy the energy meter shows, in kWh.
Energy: 163723 kWh
